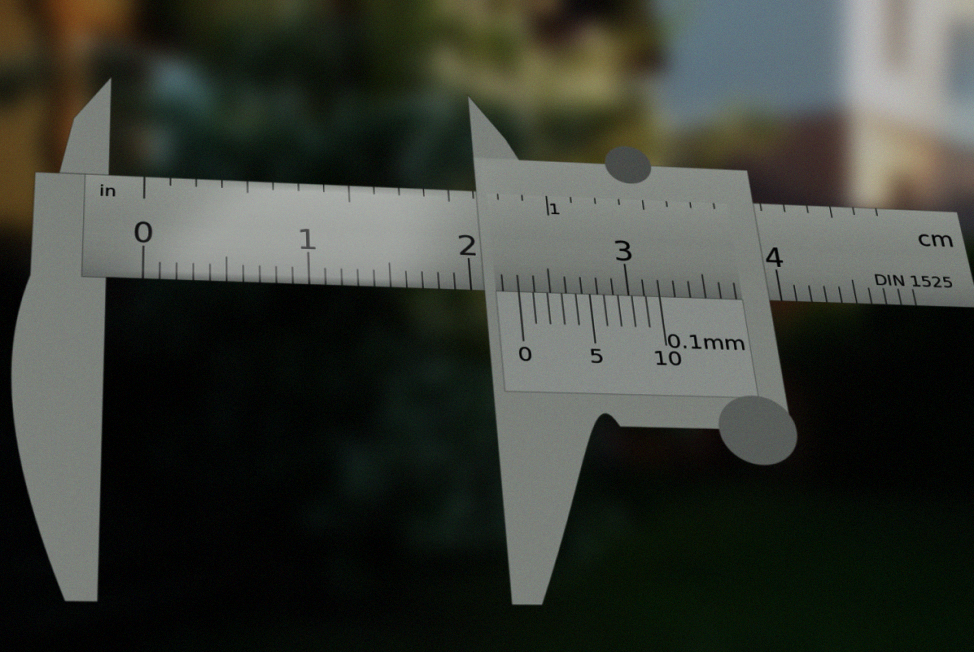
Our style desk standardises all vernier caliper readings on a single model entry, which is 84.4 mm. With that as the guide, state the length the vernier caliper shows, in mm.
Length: 23.0 mm
